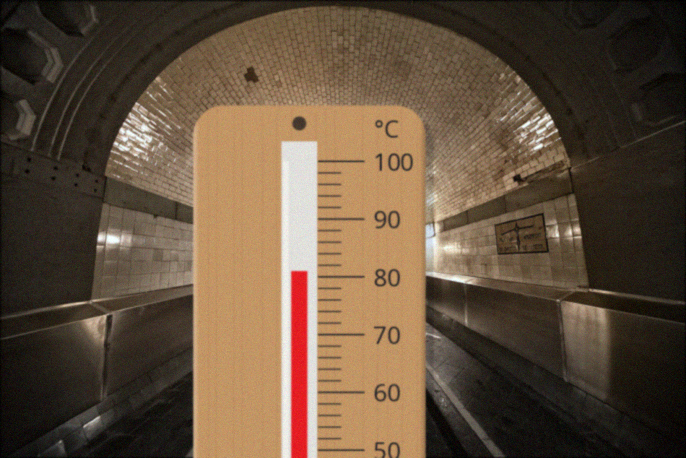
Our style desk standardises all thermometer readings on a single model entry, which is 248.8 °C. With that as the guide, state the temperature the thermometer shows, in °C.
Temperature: 81 °C
